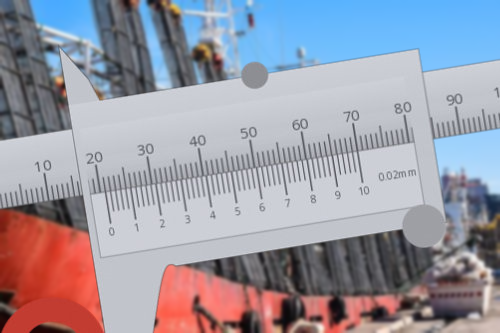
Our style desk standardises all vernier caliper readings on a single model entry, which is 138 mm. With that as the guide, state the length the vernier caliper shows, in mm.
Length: 21.0 mm
